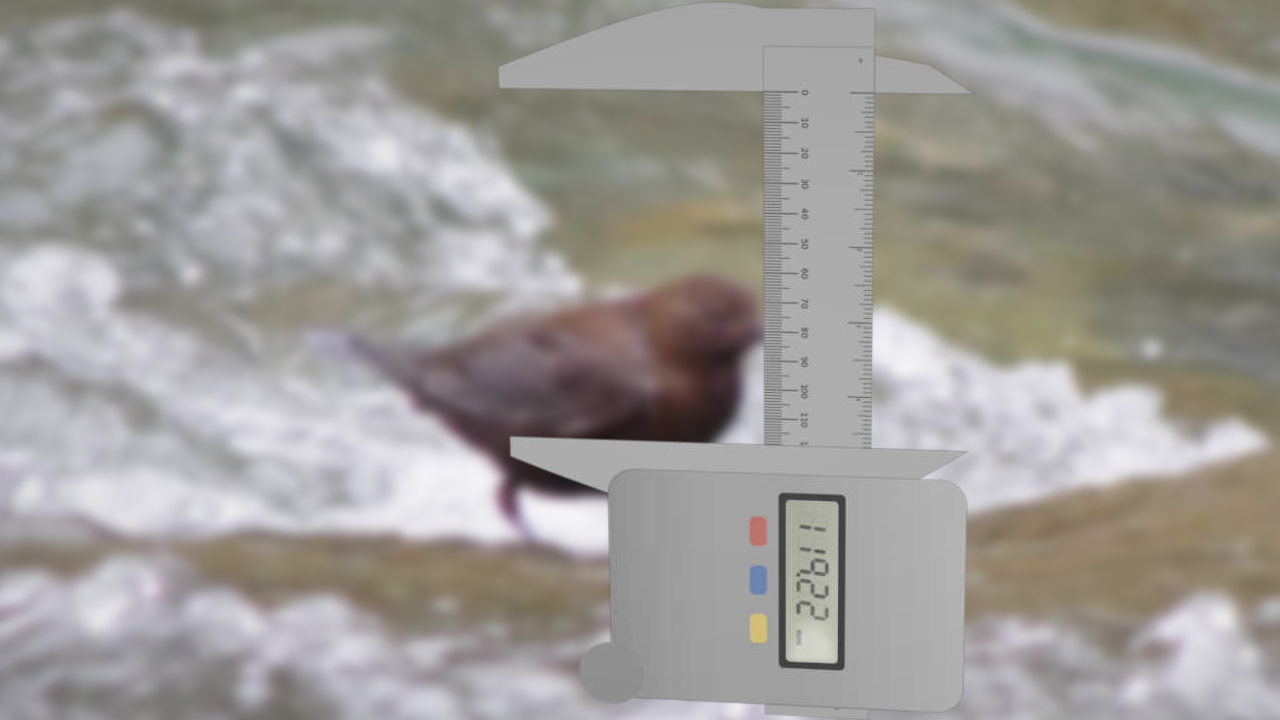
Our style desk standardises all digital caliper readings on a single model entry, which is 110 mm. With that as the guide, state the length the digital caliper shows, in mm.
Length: 119.22 mm
